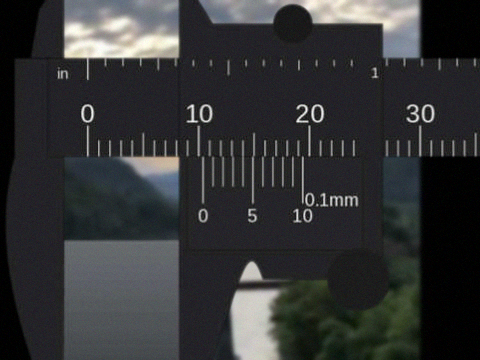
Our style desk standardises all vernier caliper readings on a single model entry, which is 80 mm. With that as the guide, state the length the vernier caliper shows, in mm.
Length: 10.4 mm
